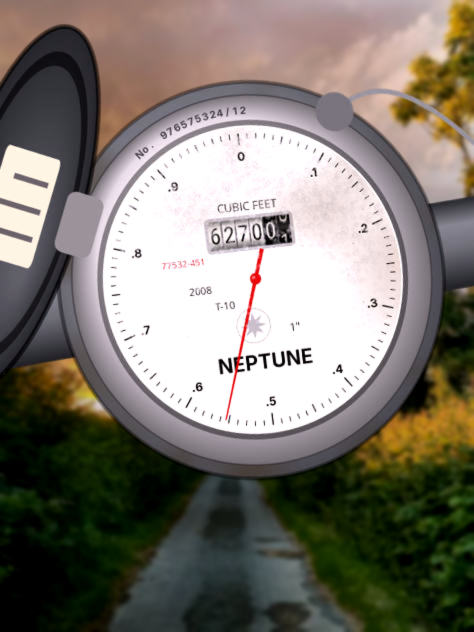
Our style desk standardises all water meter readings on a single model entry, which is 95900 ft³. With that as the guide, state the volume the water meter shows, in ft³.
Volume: 627000.55 ft³
